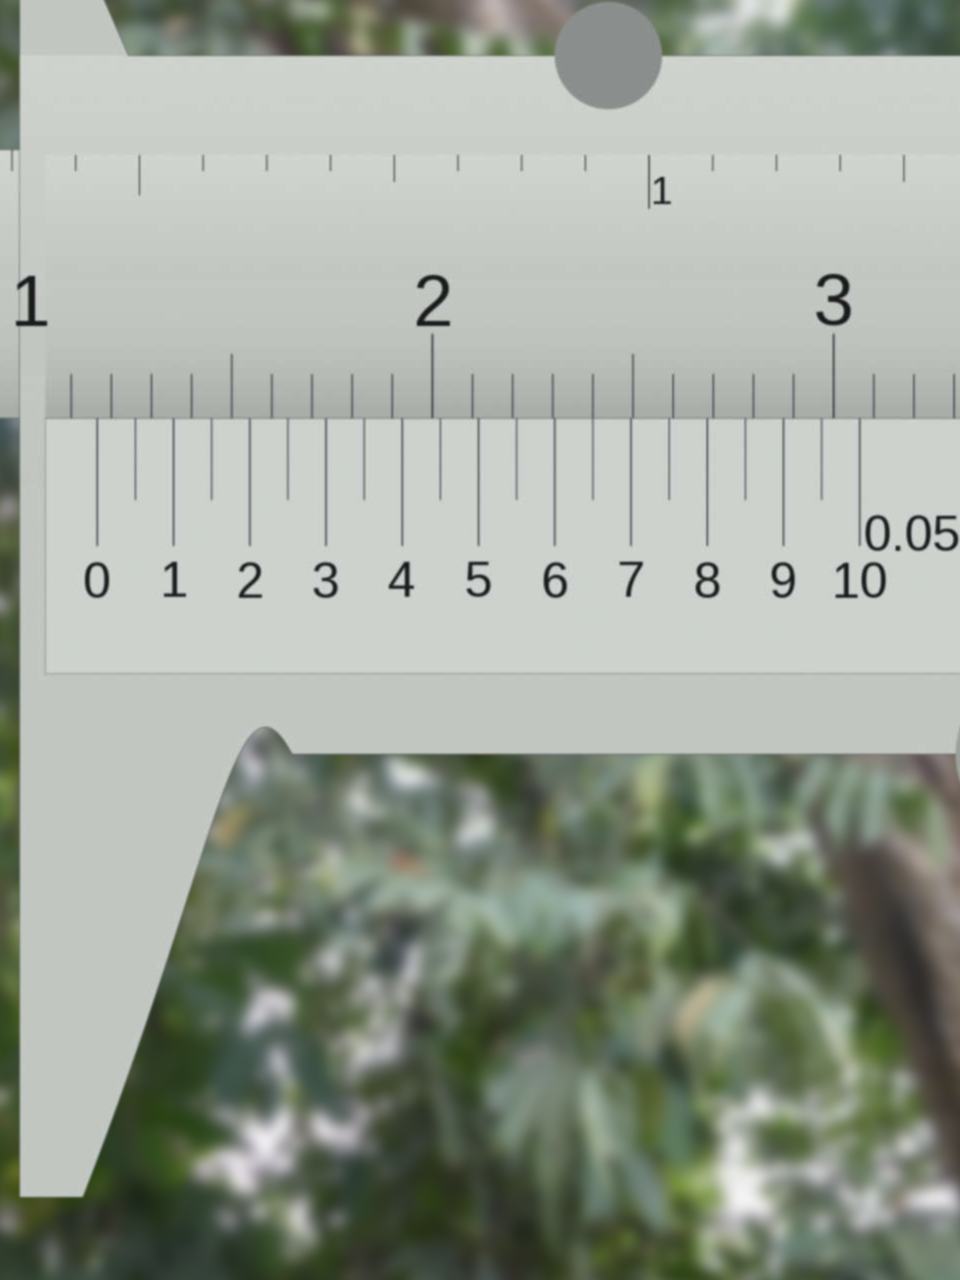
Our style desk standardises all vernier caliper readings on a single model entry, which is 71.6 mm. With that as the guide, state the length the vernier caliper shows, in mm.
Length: 11.65 mm
